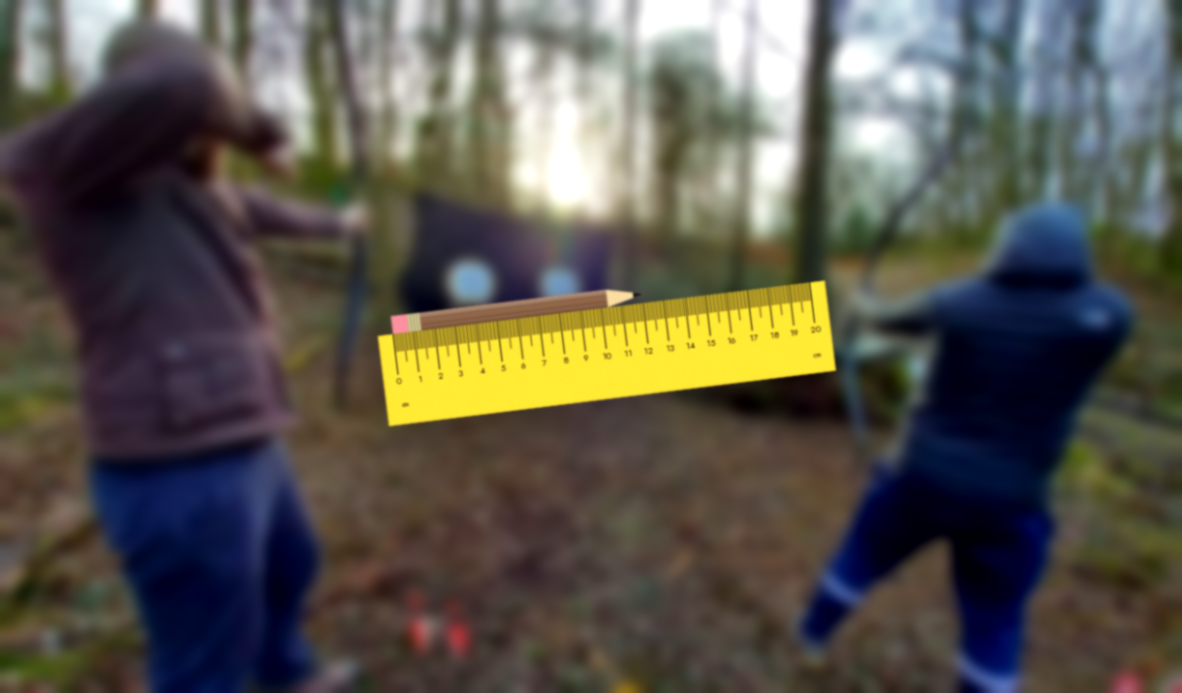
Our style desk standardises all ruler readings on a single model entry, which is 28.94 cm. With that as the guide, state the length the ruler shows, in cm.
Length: 12 cm
